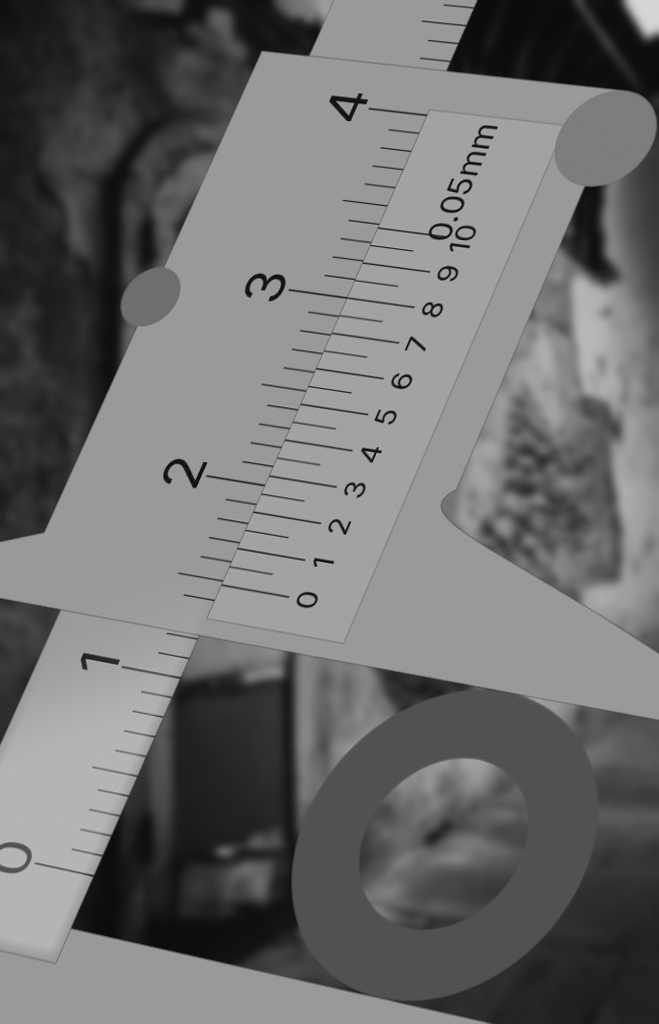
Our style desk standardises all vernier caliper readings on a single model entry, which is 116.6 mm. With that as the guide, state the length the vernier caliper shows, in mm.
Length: 14.8 mm
